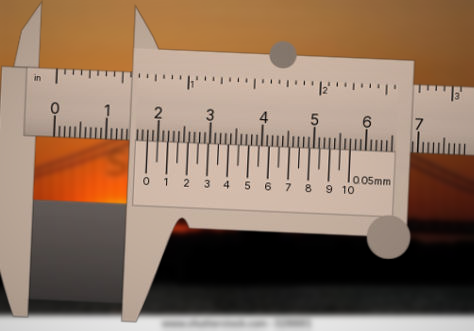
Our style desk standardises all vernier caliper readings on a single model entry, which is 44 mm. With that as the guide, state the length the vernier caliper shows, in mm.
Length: 18.0 mm
